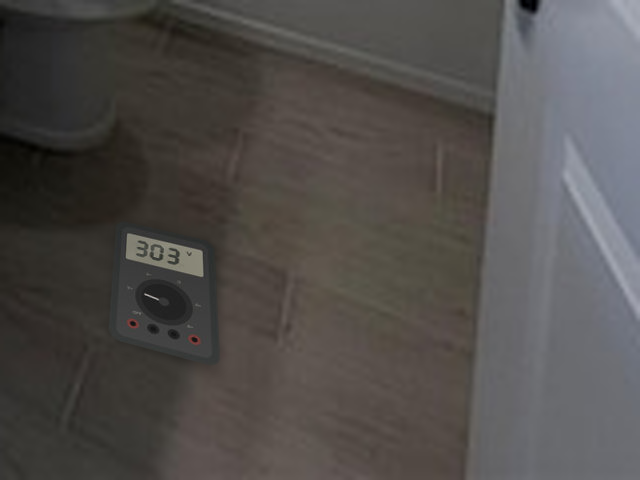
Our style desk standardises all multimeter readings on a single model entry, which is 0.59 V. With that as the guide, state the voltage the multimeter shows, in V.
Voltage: 303 V
